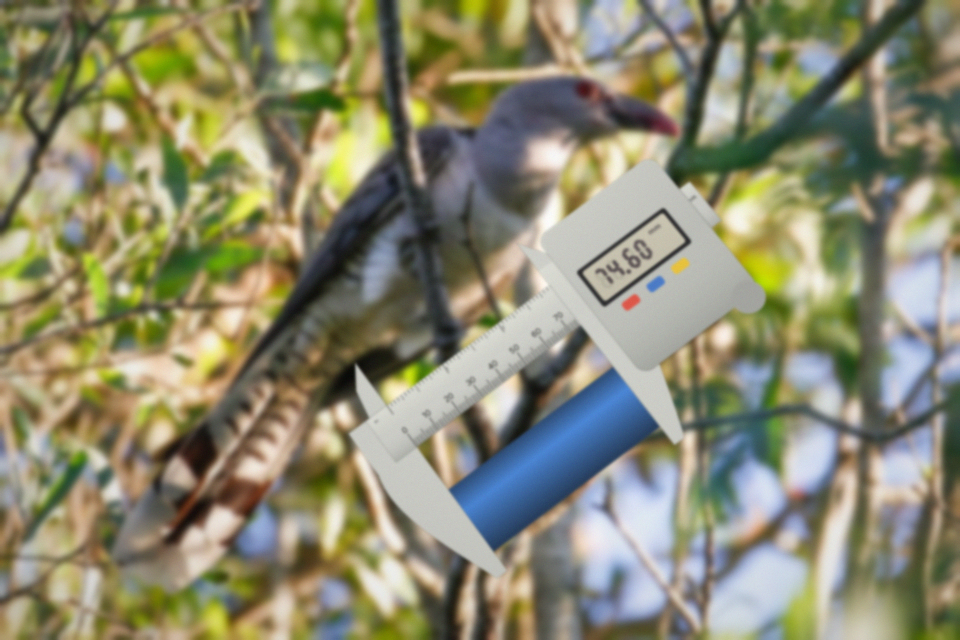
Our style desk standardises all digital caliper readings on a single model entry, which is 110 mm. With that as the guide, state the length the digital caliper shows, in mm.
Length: 74.60 mm
